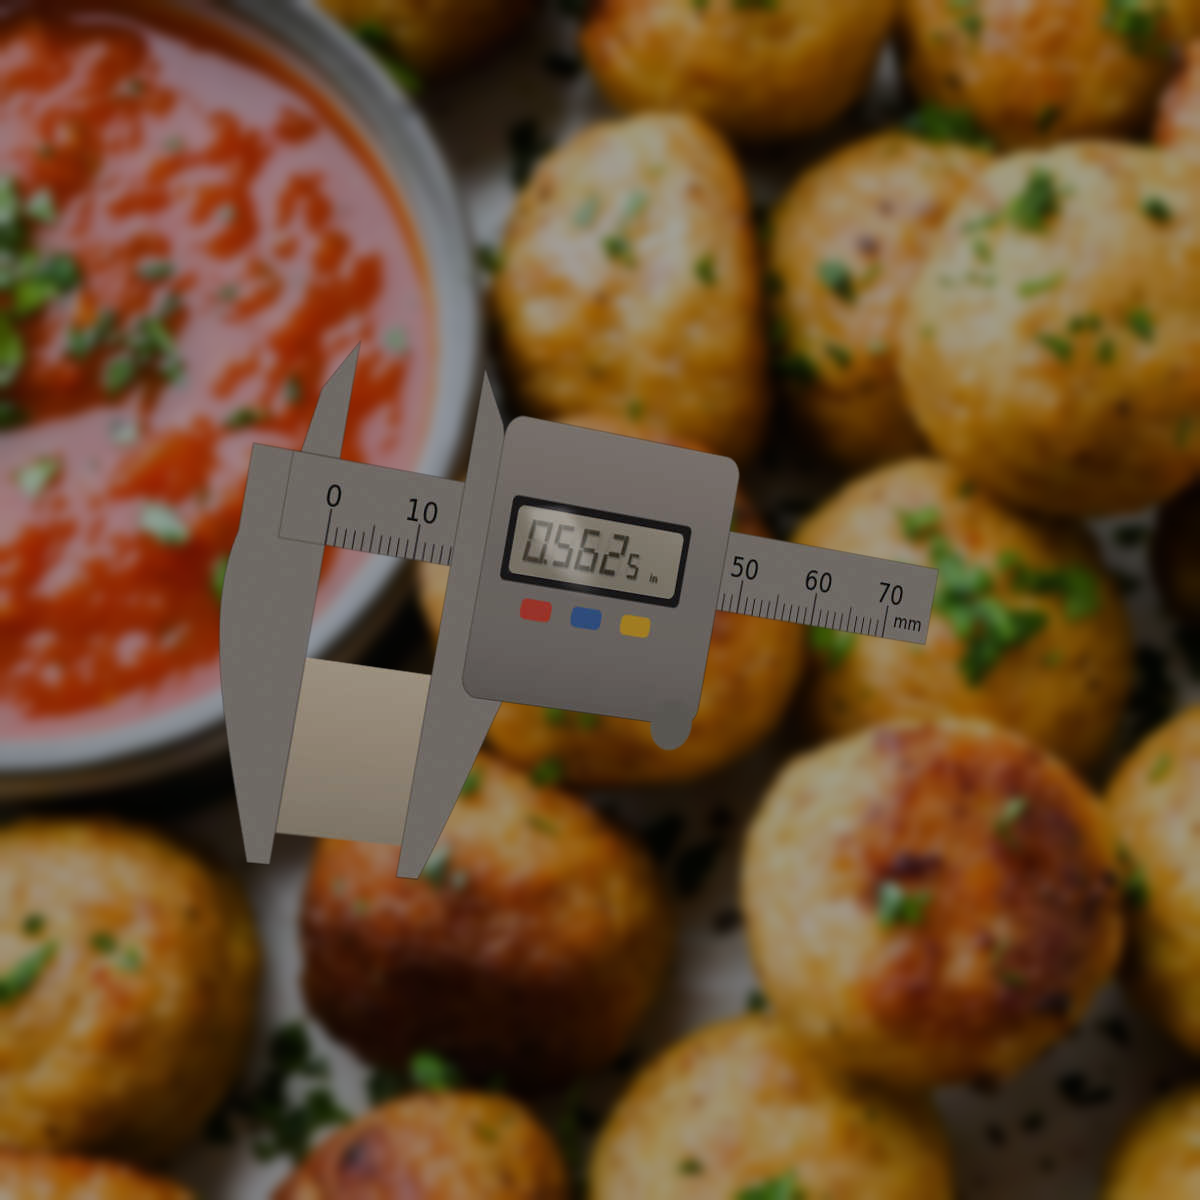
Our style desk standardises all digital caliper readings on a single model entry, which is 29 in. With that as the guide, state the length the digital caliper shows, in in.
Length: 0.5625 in
